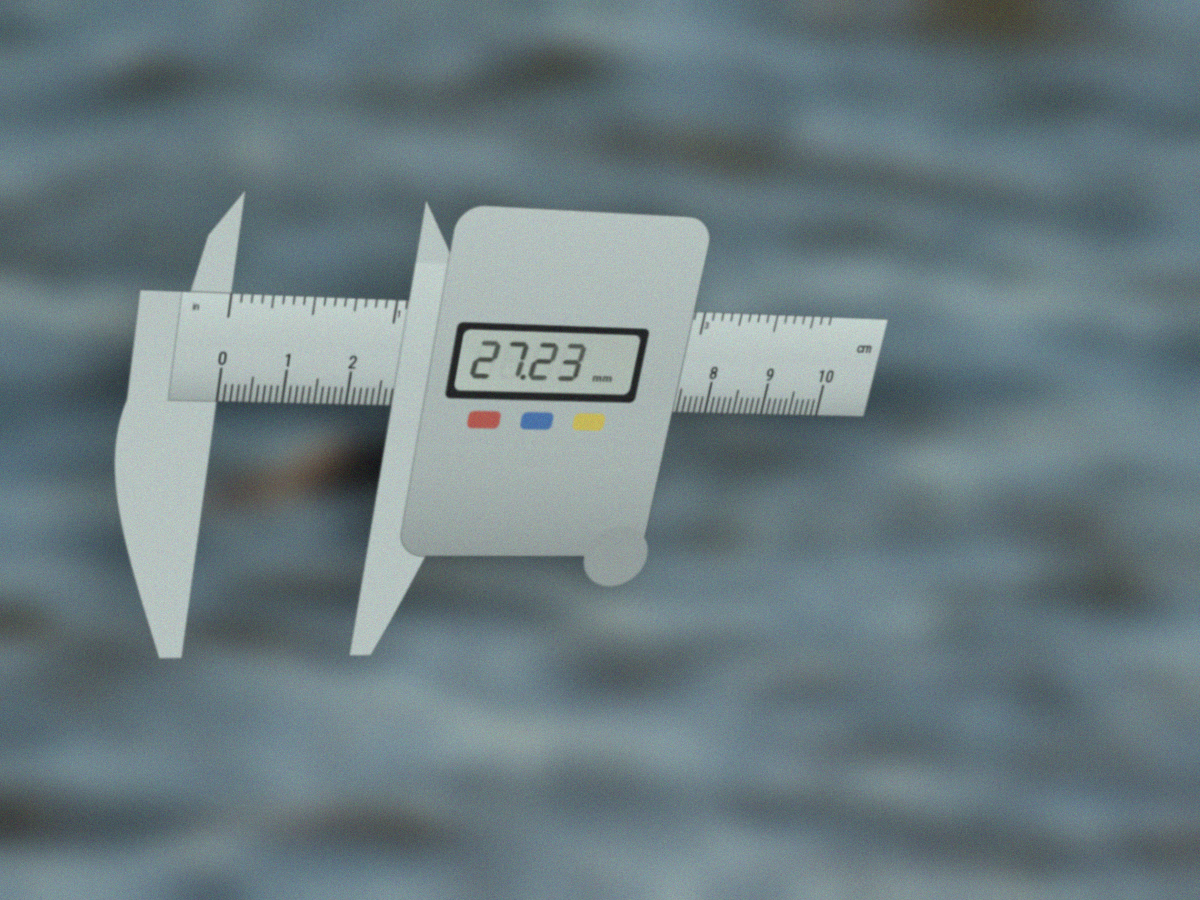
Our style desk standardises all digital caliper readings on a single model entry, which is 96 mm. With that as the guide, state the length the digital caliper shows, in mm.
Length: 27.23 mm
